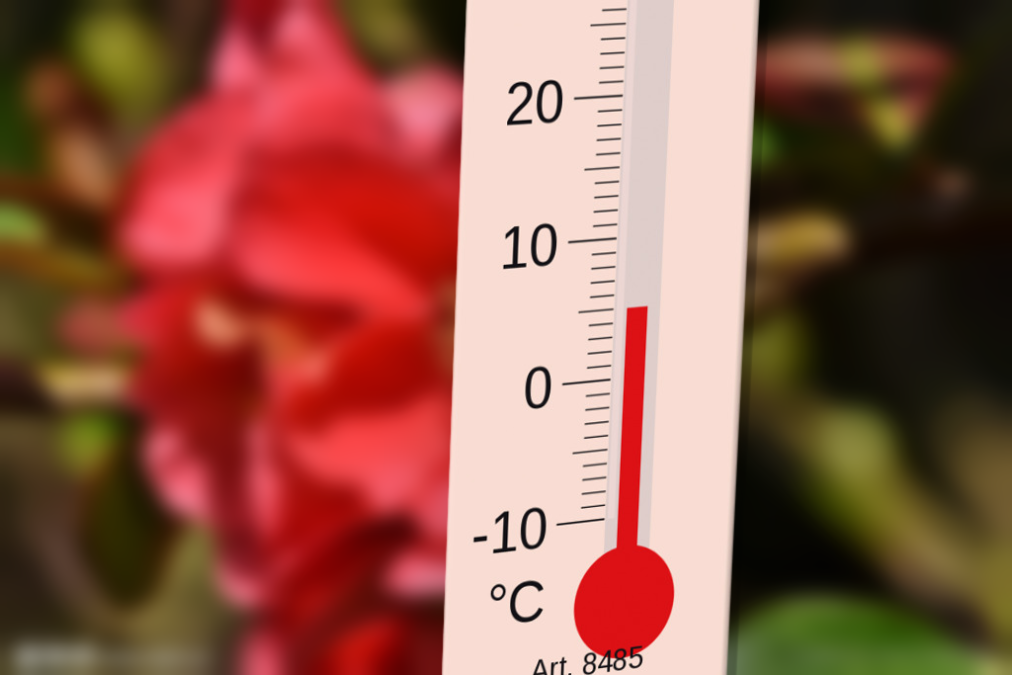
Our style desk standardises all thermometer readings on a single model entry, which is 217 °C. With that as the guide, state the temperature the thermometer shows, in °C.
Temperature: 5 °C
